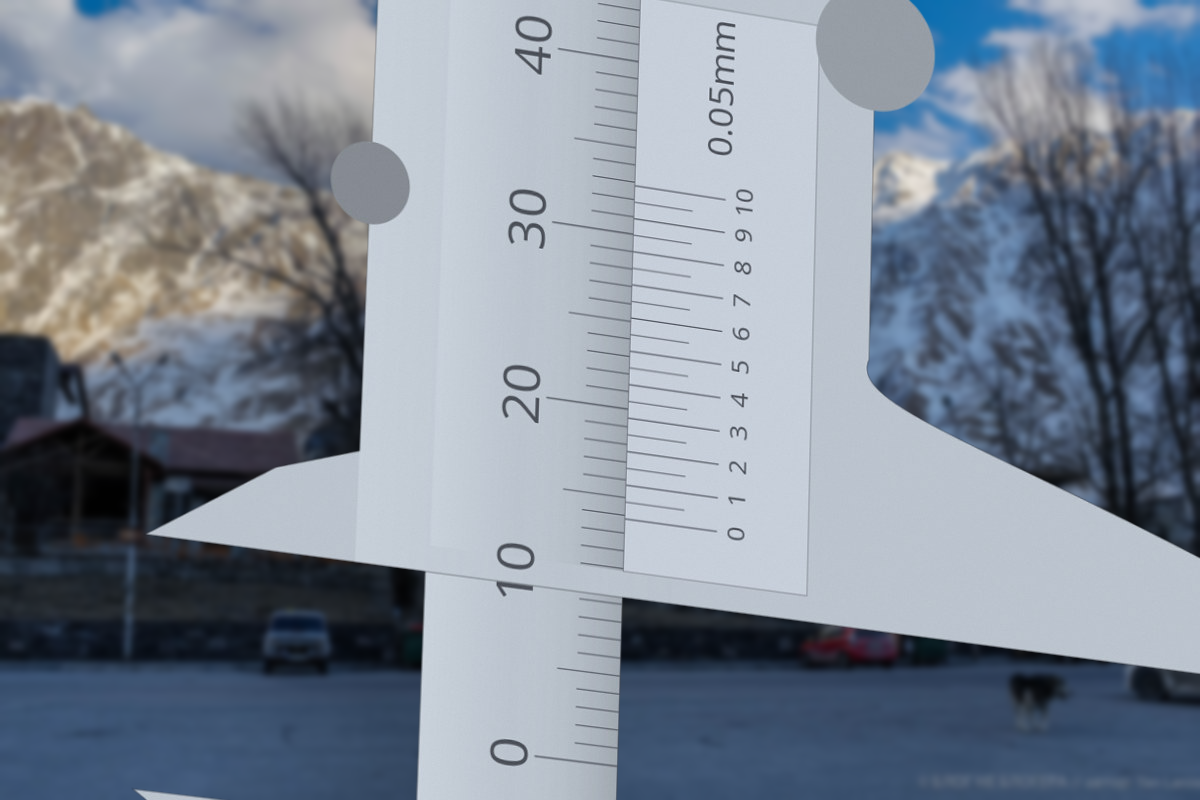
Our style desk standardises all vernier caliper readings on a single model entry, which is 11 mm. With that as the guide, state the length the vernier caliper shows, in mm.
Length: 13.8 mm
